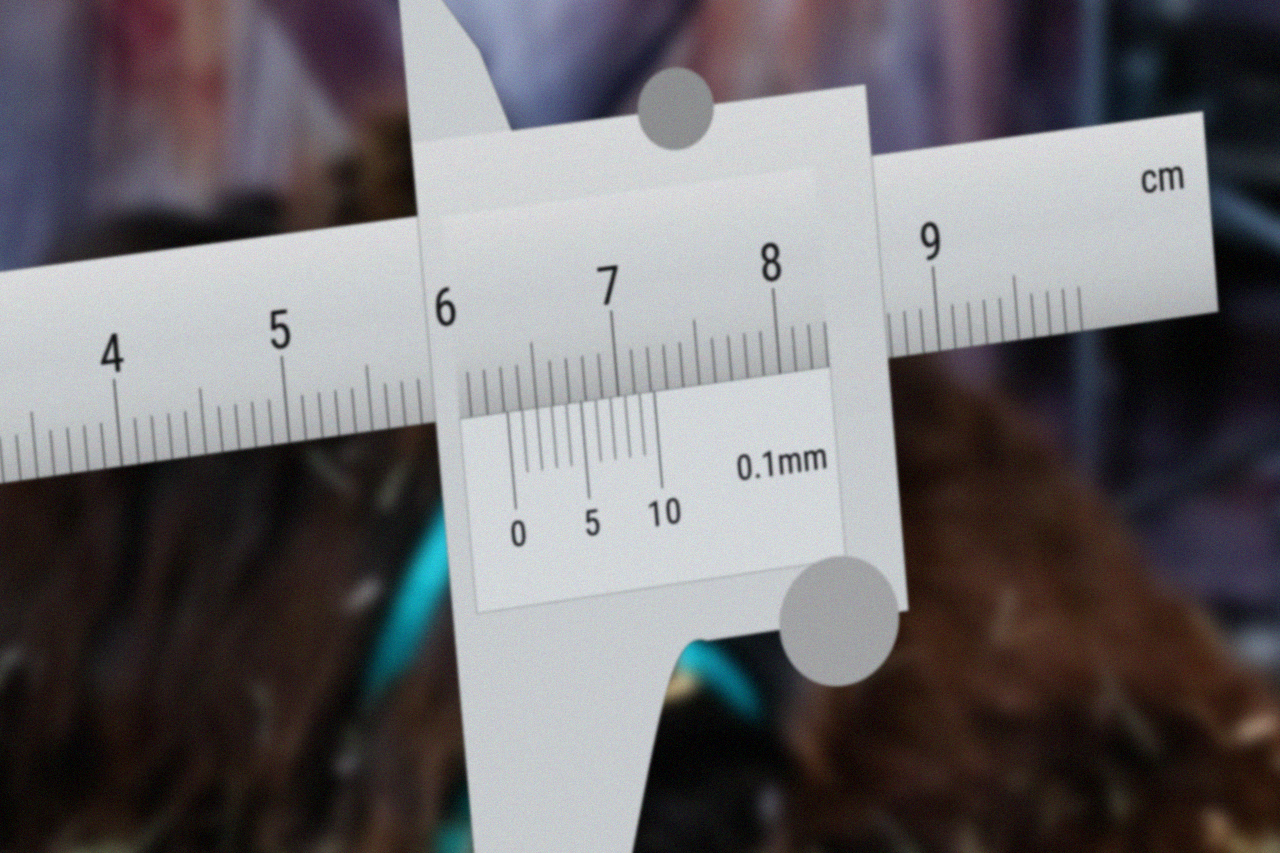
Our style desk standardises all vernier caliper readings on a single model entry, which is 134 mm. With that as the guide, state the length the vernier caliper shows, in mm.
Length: 63.2 mm
